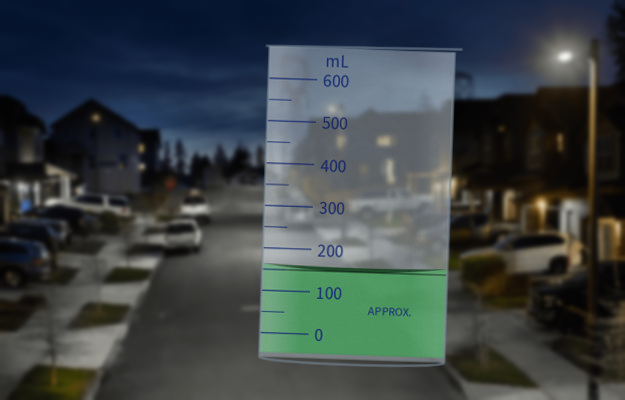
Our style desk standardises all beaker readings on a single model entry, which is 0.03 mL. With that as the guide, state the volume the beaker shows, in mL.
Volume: 150 mL
